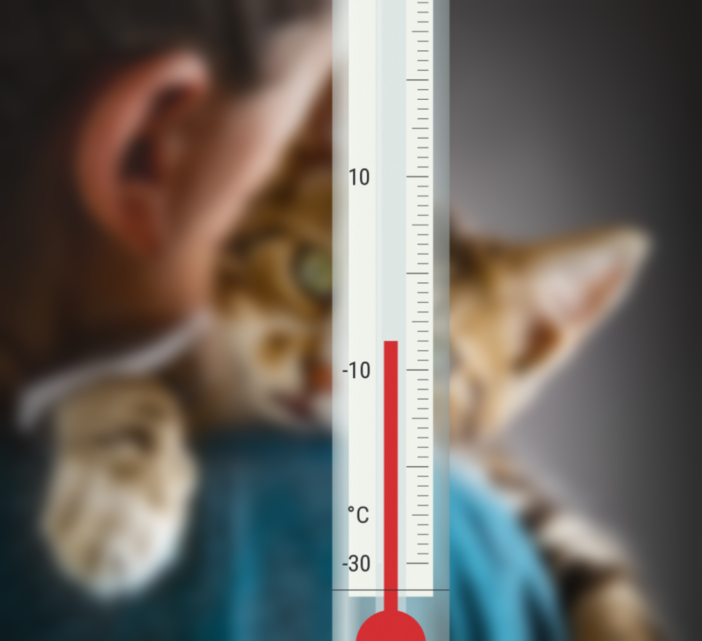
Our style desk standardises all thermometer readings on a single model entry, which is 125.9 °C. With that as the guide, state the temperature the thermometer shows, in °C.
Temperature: -7 °C
